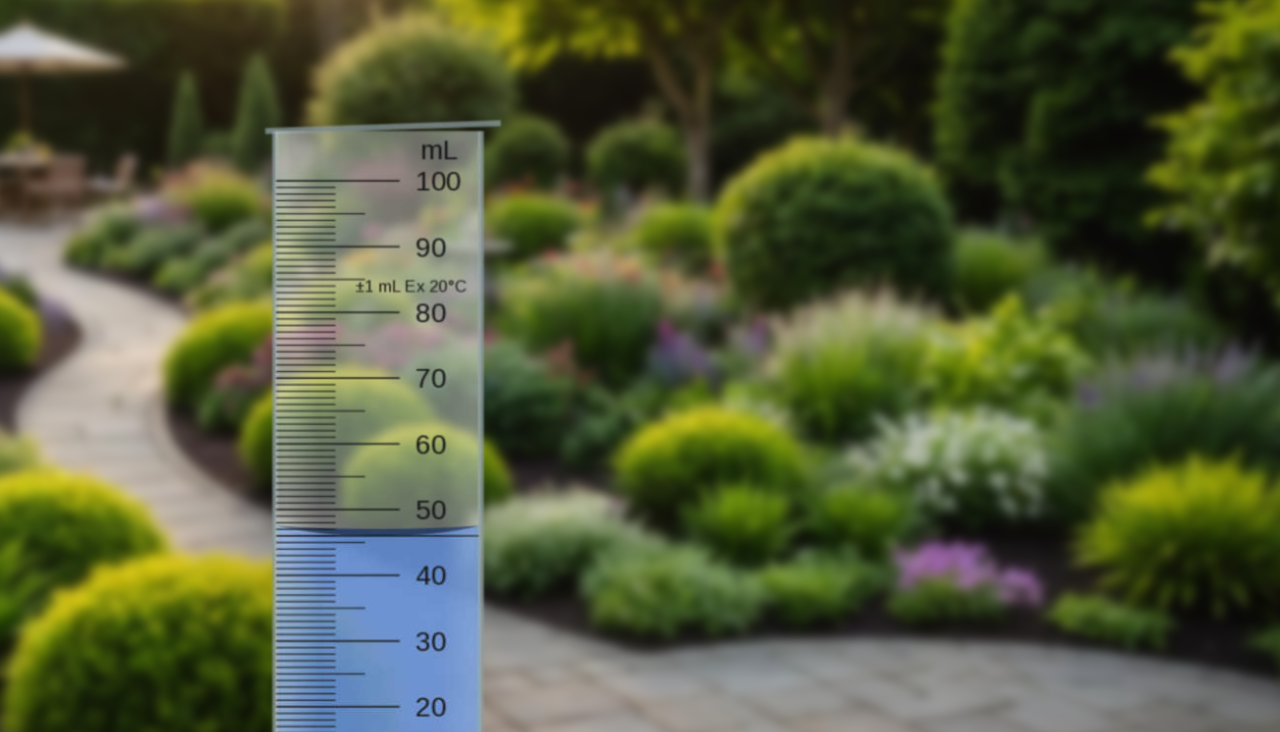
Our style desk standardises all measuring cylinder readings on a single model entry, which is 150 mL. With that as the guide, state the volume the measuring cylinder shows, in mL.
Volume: 46 mL
